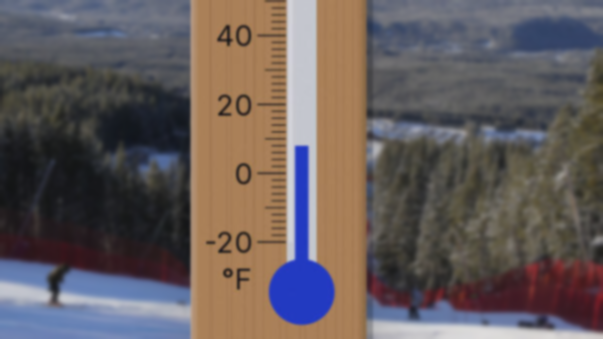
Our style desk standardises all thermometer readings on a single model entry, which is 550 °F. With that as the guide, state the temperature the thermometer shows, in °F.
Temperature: 8 °F
